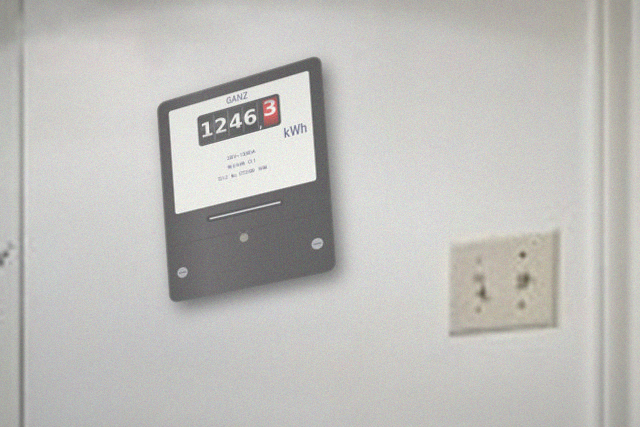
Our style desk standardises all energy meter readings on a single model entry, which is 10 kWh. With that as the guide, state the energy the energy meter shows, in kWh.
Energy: 1246.3 kWh
